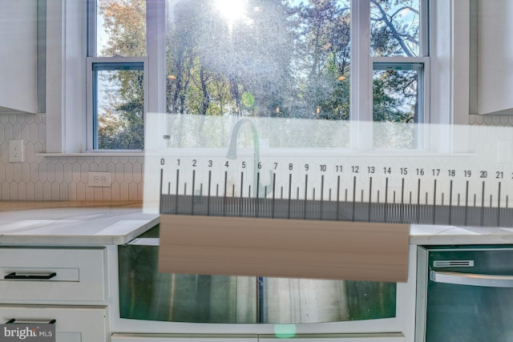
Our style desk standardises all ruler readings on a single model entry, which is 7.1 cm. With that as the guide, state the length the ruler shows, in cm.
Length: 15.5 cm
